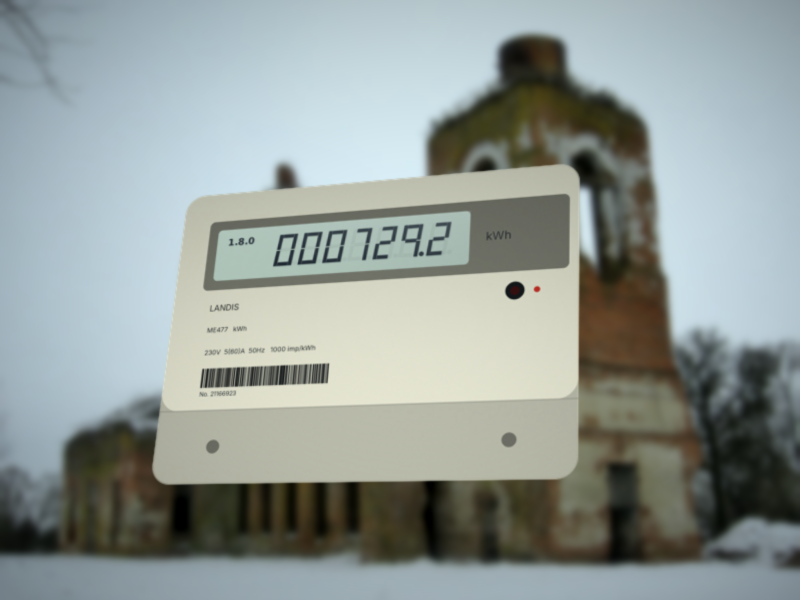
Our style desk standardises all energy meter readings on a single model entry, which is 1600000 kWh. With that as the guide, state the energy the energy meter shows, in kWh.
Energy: 729.2 kWh
